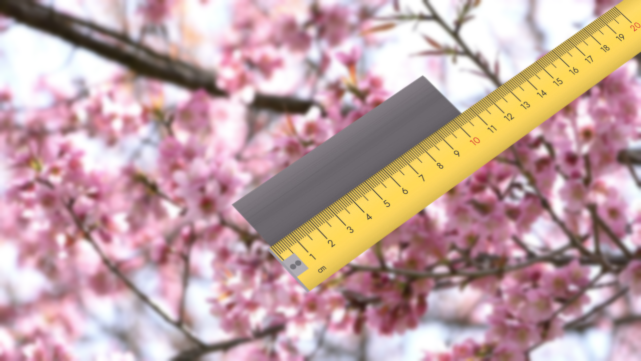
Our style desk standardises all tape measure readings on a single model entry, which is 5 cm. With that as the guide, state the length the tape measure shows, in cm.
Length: 10.5 cm
